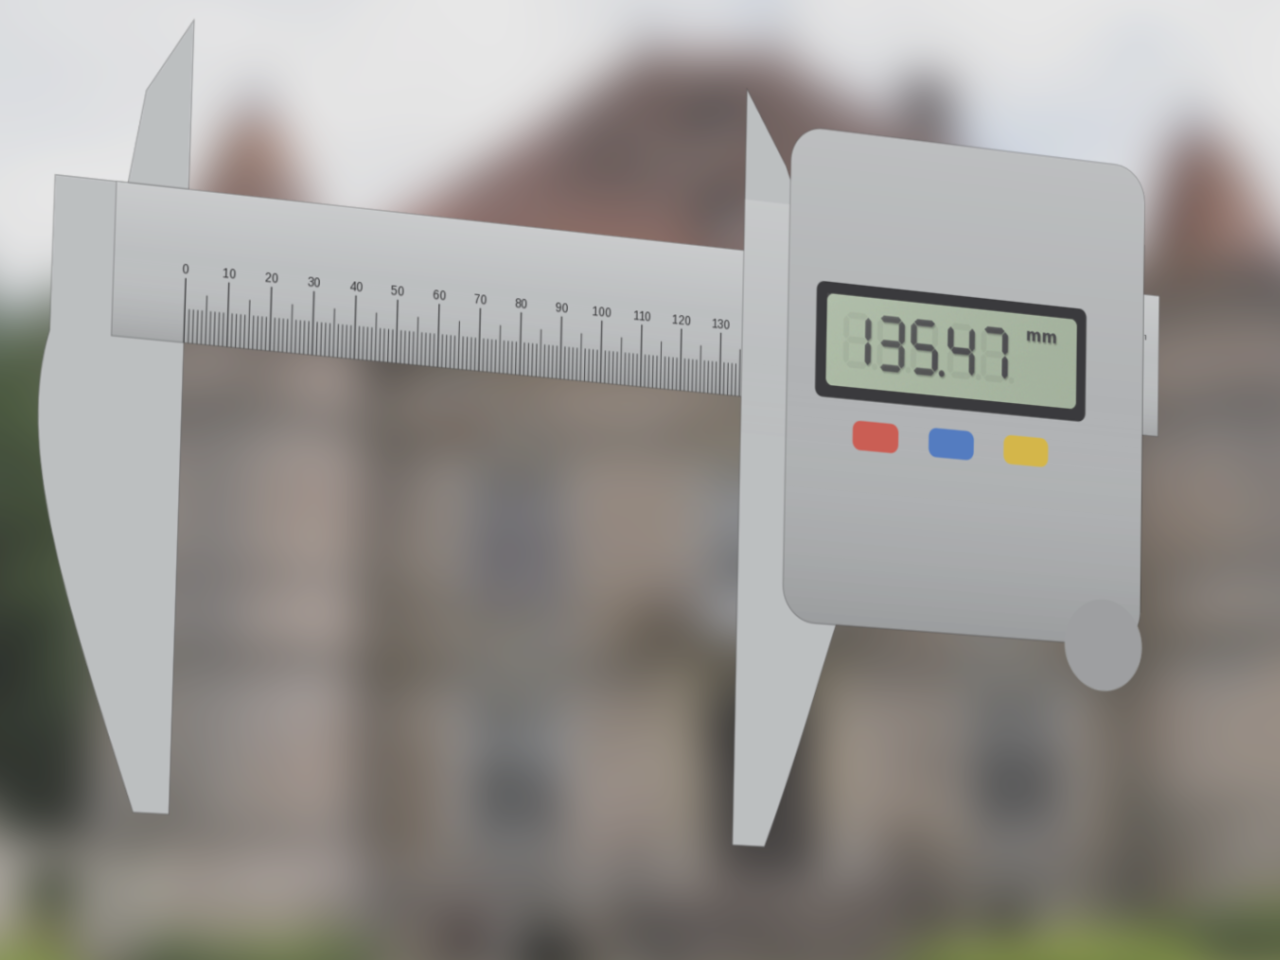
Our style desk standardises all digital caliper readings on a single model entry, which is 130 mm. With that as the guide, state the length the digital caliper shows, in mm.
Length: 135.47 mm
